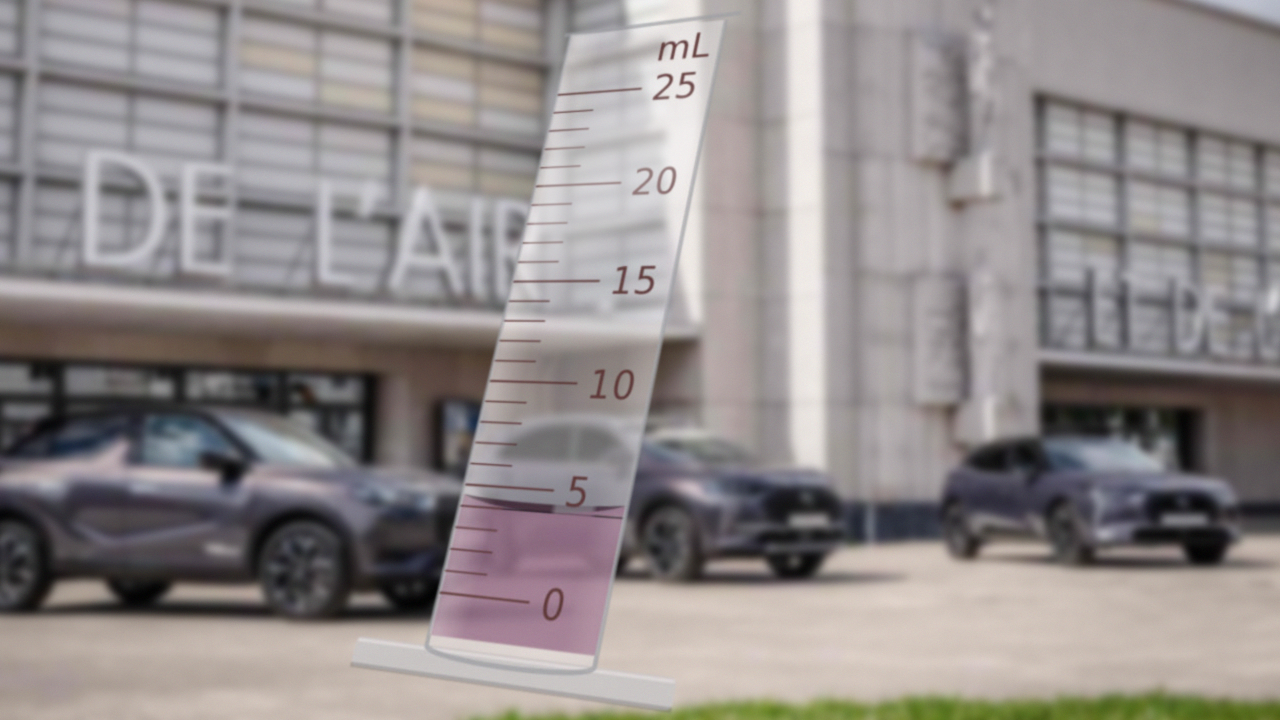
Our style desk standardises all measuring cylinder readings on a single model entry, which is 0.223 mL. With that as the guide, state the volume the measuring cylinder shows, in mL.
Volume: 4 mL
